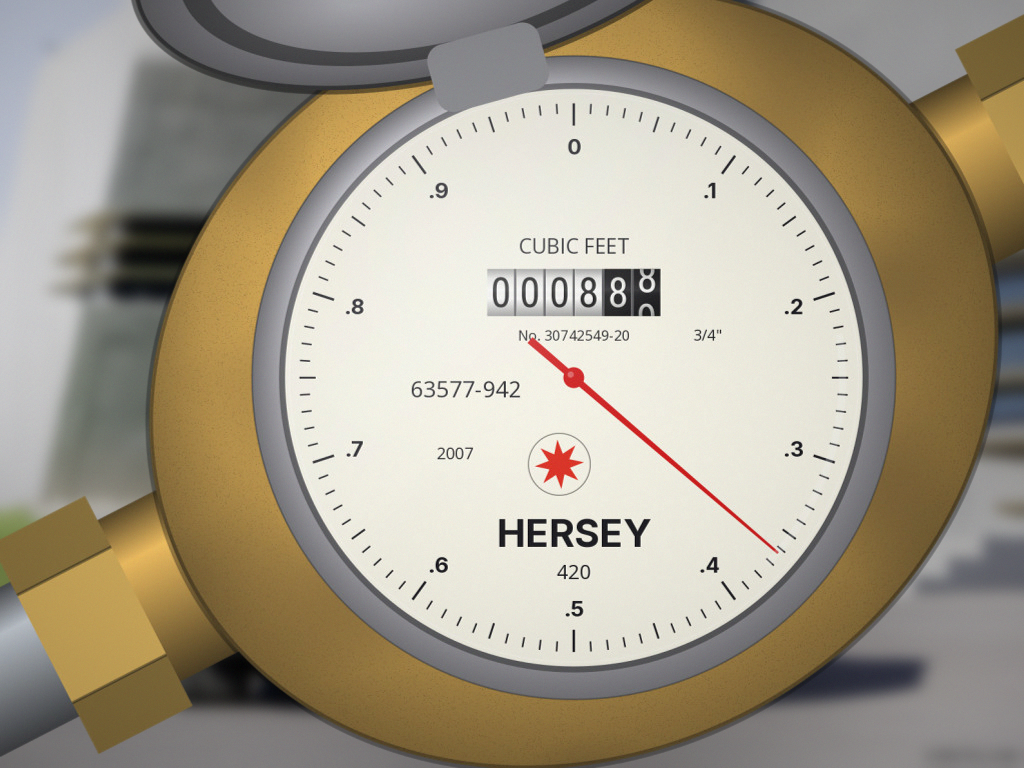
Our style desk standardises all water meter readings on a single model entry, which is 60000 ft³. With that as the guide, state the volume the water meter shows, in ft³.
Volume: 888.36 ft³
